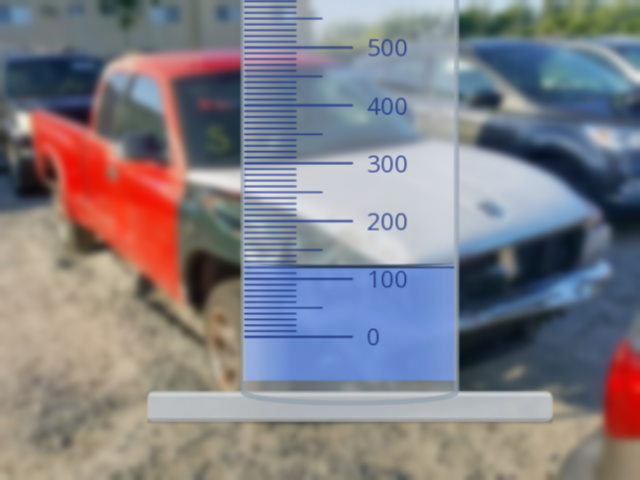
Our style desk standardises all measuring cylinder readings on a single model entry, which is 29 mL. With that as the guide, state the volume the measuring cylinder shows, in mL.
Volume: 120 mL
